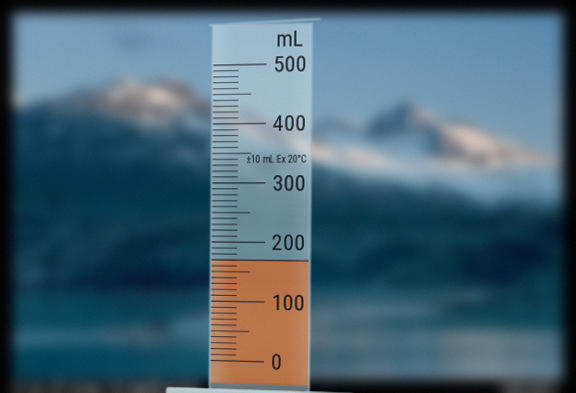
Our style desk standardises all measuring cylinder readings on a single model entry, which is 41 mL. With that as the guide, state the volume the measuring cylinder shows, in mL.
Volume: 170 mL
